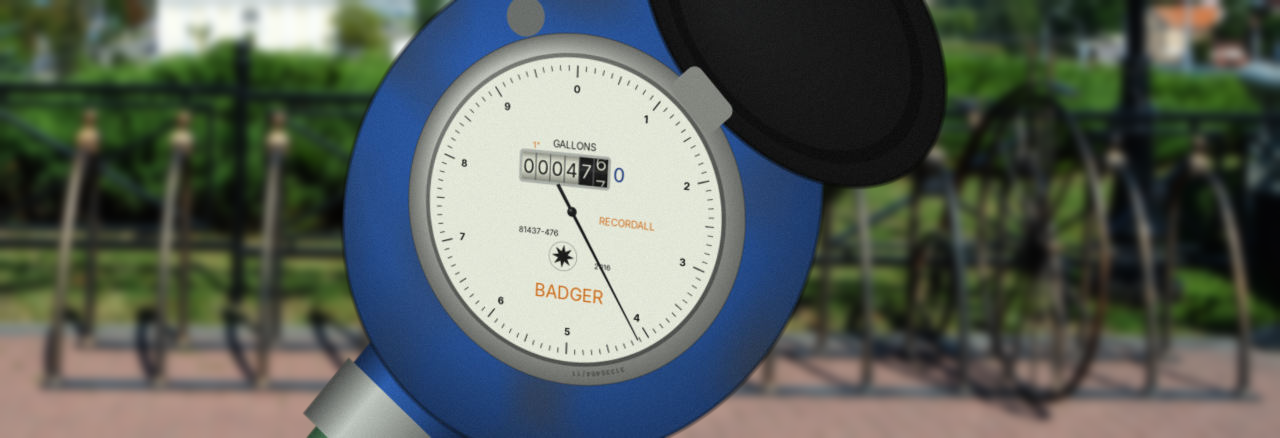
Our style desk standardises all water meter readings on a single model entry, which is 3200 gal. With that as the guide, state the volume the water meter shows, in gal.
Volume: 4764.1 gal
